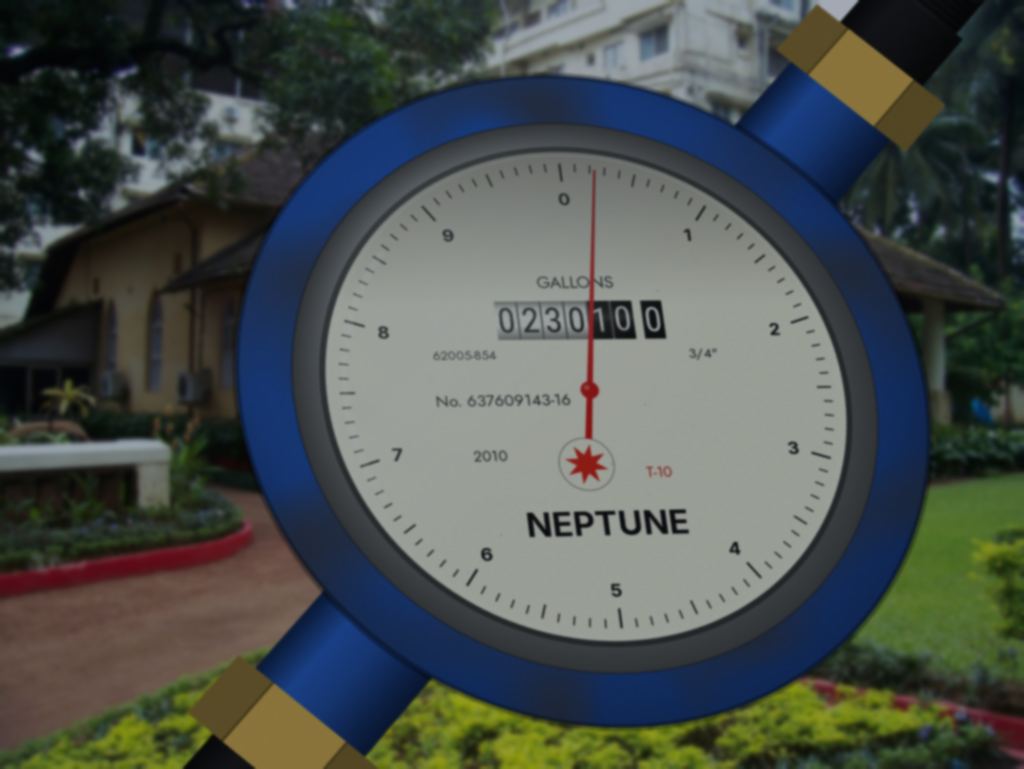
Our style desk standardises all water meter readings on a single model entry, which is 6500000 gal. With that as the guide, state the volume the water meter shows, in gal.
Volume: 230100.2 gal
